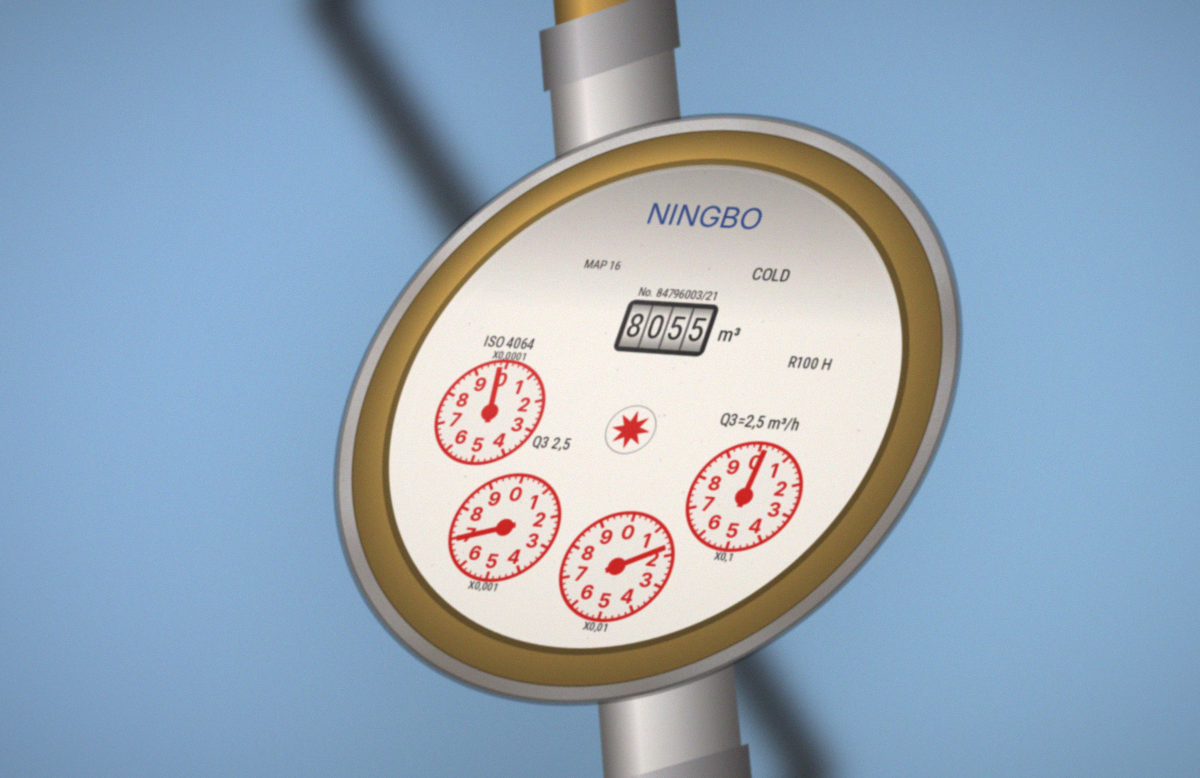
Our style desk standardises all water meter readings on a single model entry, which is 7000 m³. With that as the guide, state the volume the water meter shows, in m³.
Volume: 8055.0169 m³
